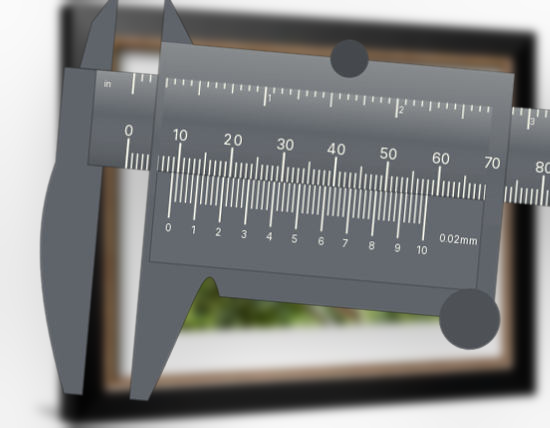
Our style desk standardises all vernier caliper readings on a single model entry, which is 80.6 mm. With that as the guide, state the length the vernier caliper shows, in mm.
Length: 9.0 mm
